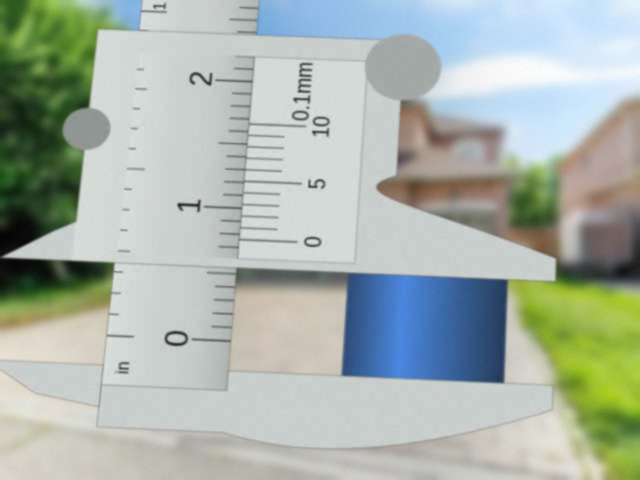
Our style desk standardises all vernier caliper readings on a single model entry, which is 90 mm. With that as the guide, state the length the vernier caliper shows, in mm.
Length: 7.6 mm
